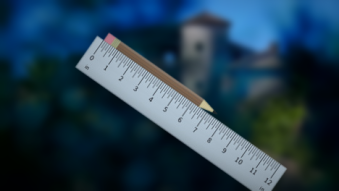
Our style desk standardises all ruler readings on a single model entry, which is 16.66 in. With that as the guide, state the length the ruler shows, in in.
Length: 7.5 in
